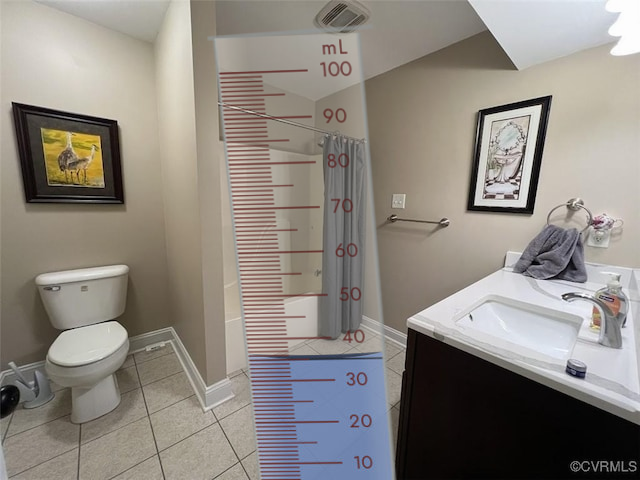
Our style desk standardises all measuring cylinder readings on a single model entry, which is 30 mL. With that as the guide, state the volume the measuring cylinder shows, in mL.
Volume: 35 mL
